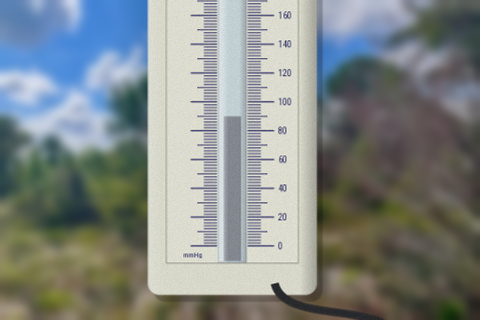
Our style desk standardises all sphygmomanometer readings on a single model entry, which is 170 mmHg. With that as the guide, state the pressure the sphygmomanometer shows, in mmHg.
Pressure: 90 mmHg
